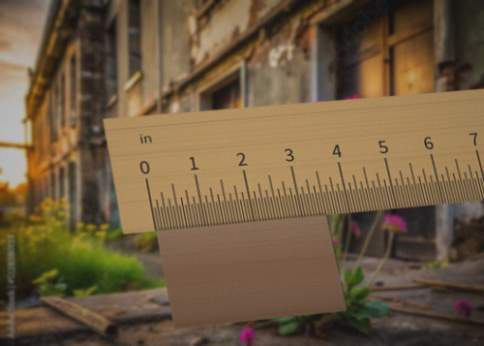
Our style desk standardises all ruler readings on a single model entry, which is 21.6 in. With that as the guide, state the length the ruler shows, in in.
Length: 3.5 in
